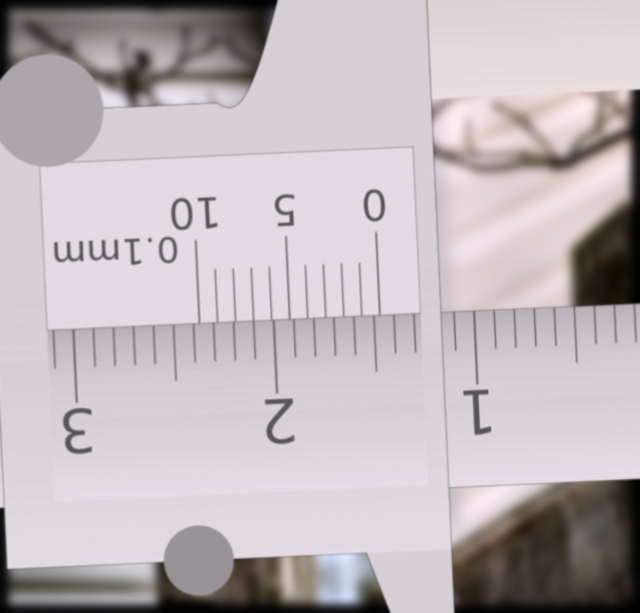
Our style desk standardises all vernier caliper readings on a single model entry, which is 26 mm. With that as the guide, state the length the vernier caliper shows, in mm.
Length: 14.7 mm
